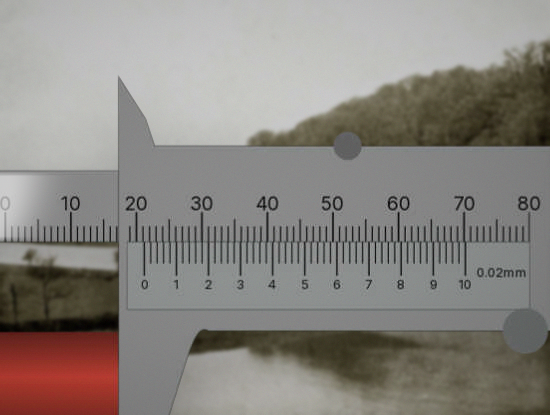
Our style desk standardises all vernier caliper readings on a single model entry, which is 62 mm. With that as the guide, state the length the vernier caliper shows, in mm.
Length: 21.2 mm
